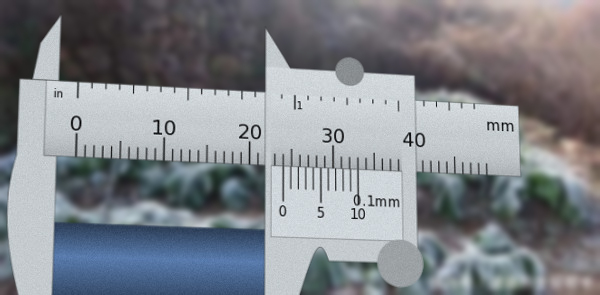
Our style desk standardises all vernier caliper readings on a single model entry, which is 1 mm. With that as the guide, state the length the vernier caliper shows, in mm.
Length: 24.0 mm
